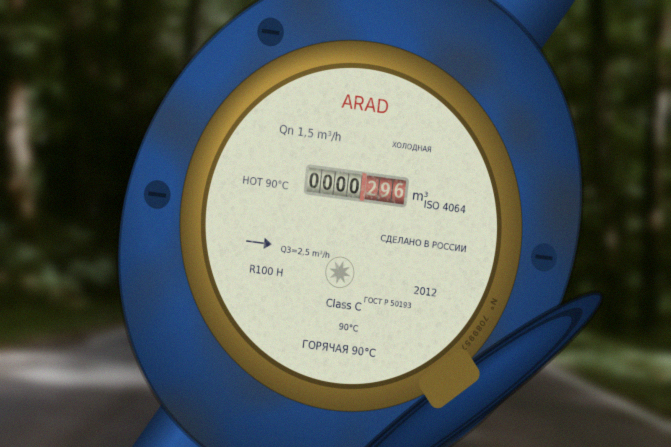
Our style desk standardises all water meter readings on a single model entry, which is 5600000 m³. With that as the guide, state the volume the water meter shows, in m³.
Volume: 0.296 m³
